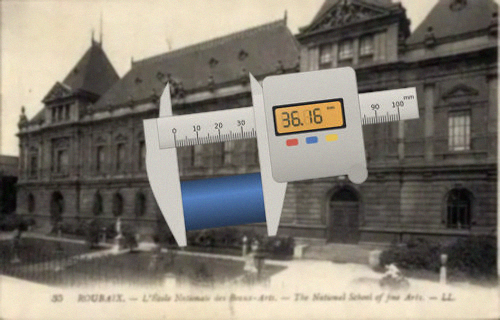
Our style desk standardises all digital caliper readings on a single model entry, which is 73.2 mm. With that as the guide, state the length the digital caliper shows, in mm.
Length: 36.16 mm
